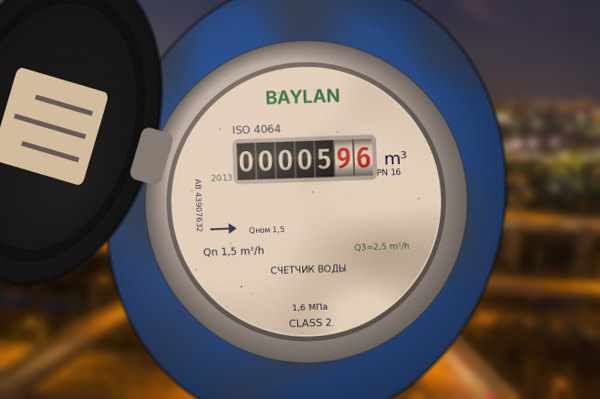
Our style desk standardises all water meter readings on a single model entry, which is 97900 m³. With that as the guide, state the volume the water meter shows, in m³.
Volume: 5.96 m³
